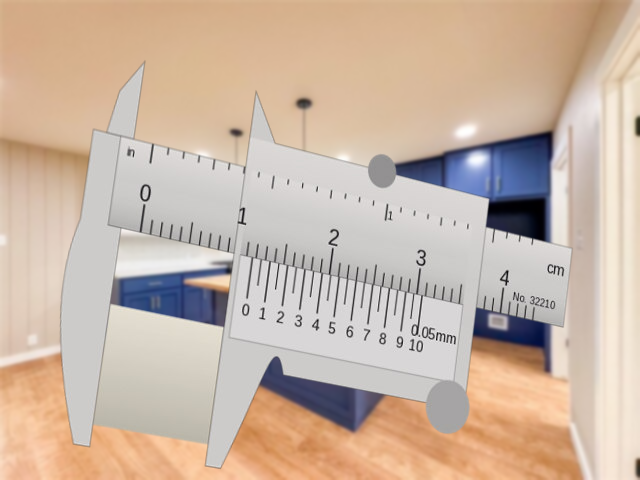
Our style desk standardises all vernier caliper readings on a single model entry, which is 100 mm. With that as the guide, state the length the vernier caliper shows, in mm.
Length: 11.6 mm
